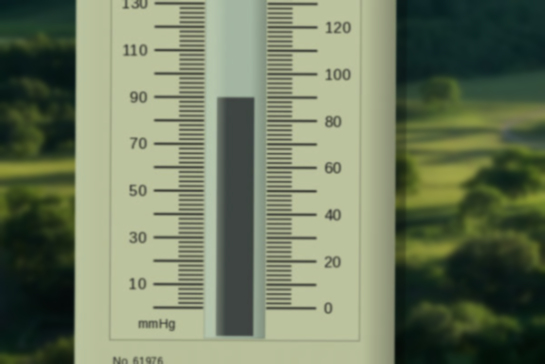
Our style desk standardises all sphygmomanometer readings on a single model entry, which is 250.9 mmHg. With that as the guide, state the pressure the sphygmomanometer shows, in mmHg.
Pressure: 90 mmHg
